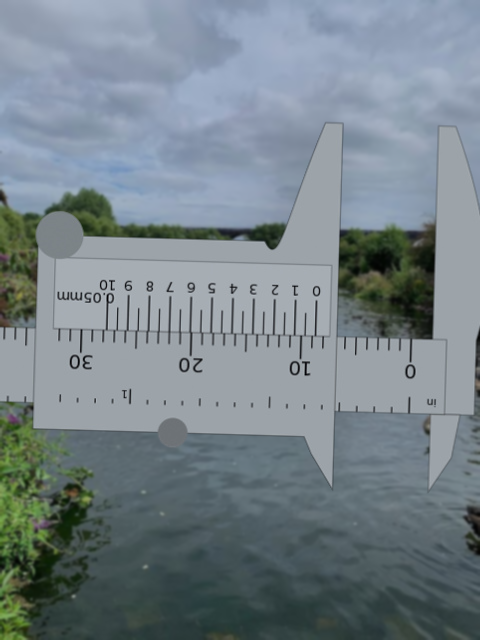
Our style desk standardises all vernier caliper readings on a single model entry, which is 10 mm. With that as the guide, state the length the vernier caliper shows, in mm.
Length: 8.7 mm
